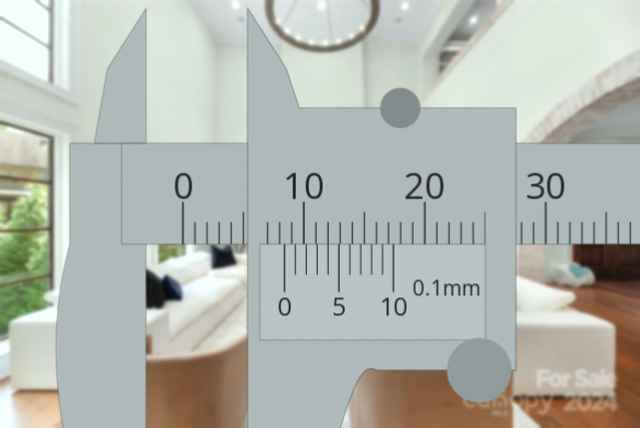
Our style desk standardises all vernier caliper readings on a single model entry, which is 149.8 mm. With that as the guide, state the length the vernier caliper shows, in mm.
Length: 8.4 mm
